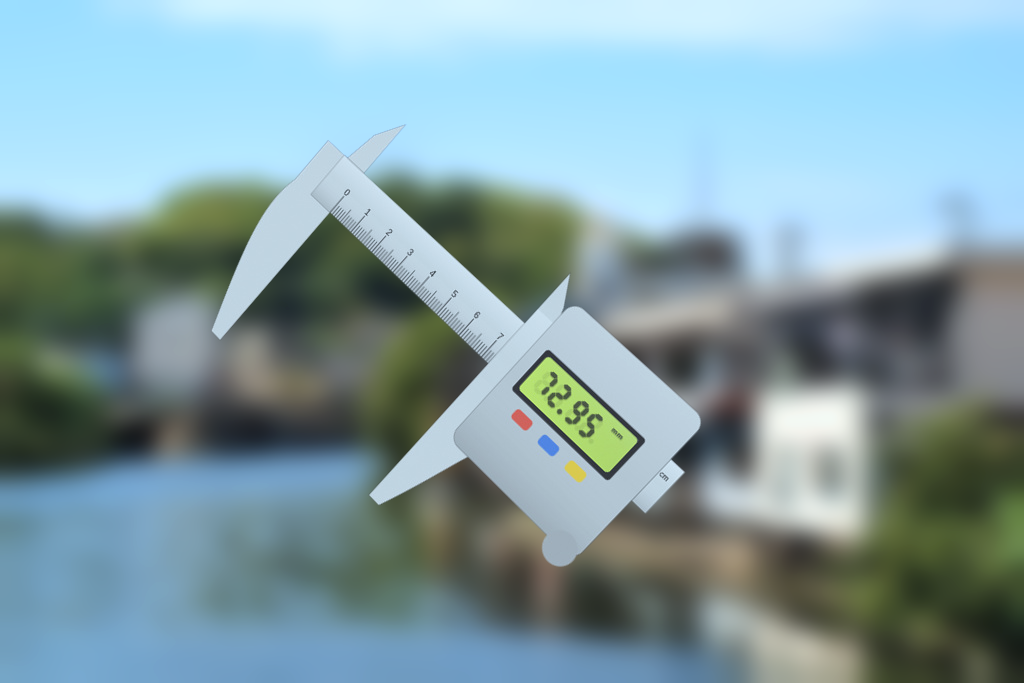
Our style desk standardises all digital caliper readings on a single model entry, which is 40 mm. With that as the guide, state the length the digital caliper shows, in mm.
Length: 72.95 mm
